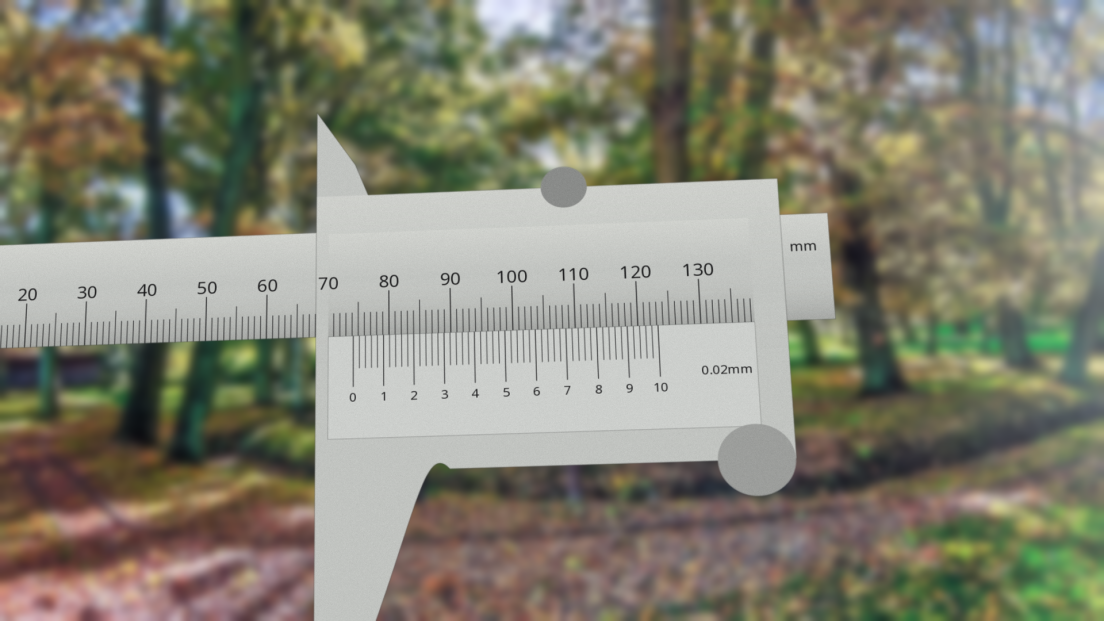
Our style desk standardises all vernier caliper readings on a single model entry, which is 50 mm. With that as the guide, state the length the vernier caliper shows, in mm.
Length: 74.2 mm
